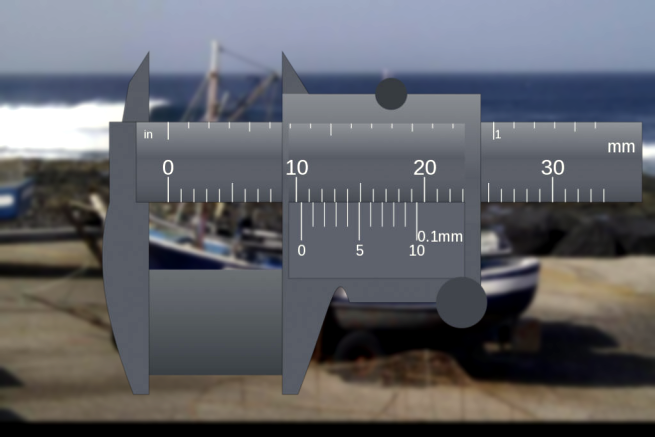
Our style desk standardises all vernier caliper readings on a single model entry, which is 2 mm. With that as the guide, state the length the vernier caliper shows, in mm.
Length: 10.4 mm
